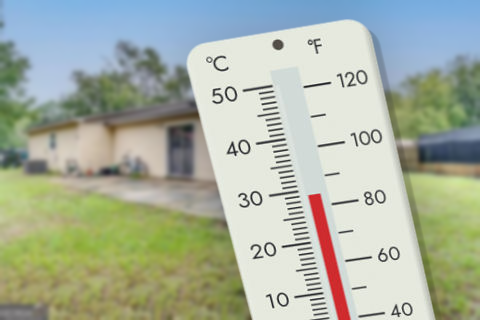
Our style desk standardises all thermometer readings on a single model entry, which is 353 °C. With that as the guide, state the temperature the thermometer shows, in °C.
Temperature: 29 °C
